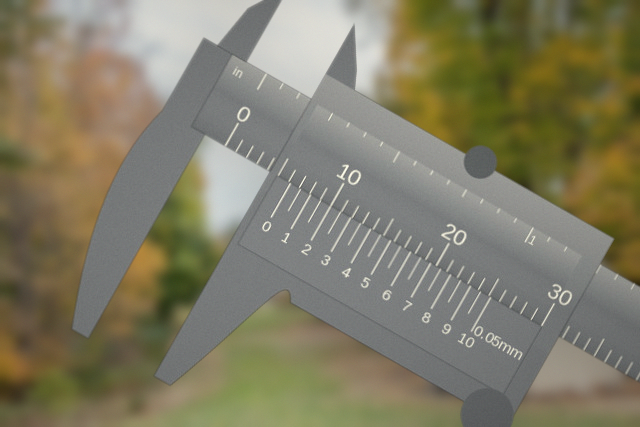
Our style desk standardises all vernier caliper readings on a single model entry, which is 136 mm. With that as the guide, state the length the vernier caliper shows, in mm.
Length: 6.2 mm
